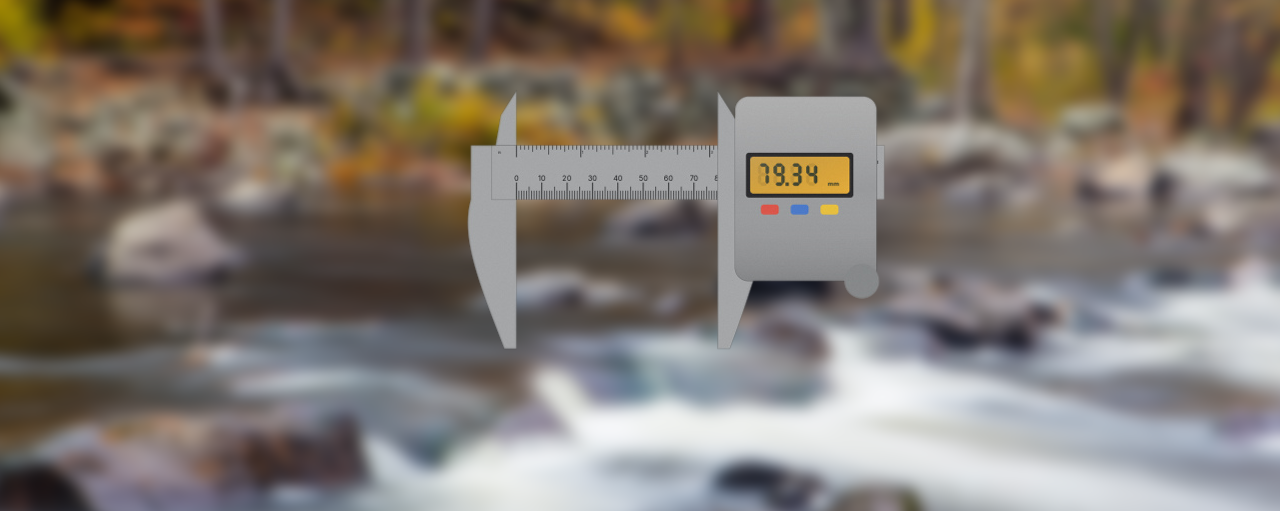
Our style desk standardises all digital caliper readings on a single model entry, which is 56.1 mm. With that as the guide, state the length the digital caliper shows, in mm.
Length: 79.34 mm
